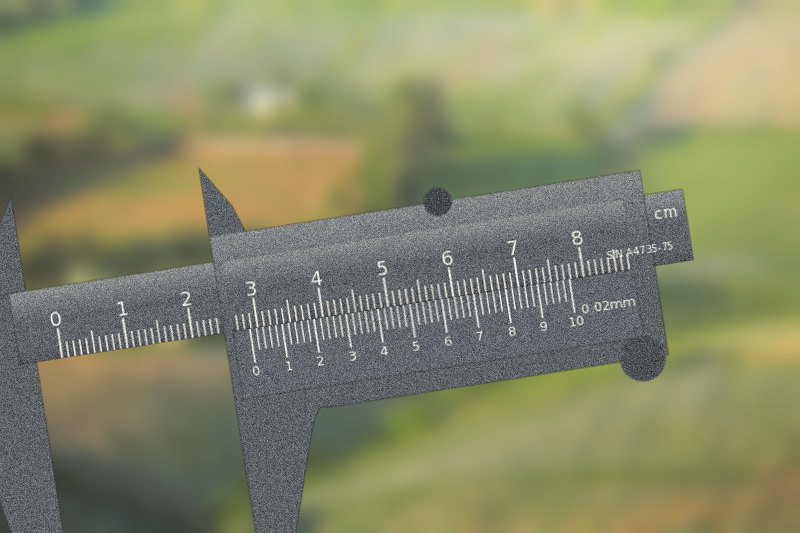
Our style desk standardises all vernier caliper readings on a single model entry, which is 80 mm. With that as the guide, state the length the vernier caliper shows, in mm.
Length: 28.8 mm
